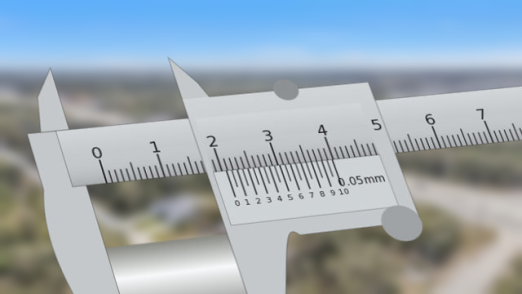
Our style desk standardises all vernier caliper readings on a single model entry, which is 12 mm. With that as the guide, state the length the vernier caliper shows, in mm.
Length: 20.8 mm
